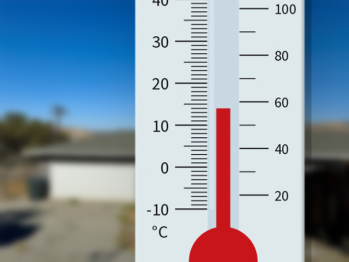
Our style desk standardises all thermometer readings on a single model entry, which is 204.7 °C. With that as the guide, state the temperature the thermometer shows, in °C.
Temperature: 14 °C
